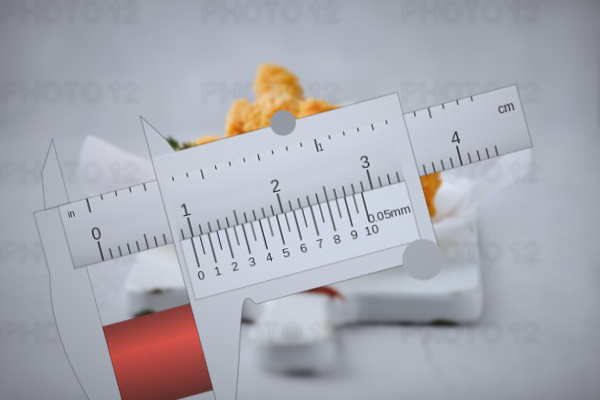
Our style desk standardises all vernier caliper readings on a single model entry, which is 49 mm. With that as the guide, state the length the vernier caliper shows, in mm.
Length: 9.8 mm
